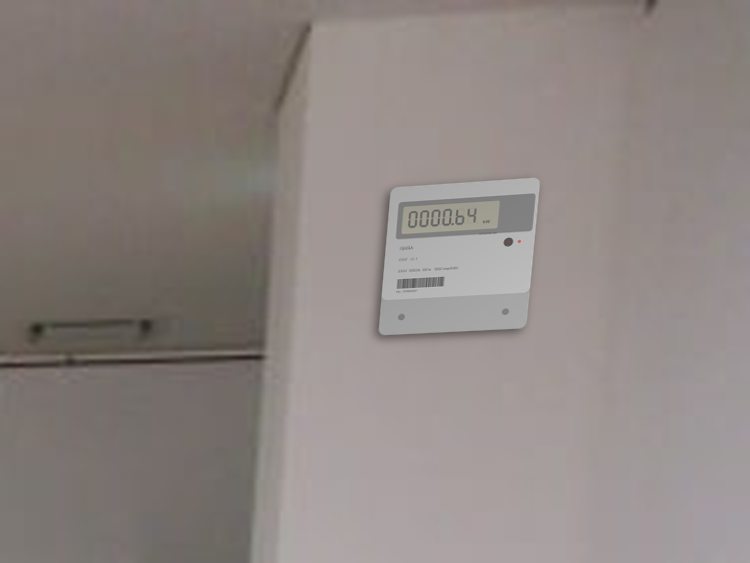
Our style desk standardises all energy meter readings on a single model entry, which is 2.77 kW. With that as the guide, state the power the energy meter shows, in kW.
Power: 0.64 kW
